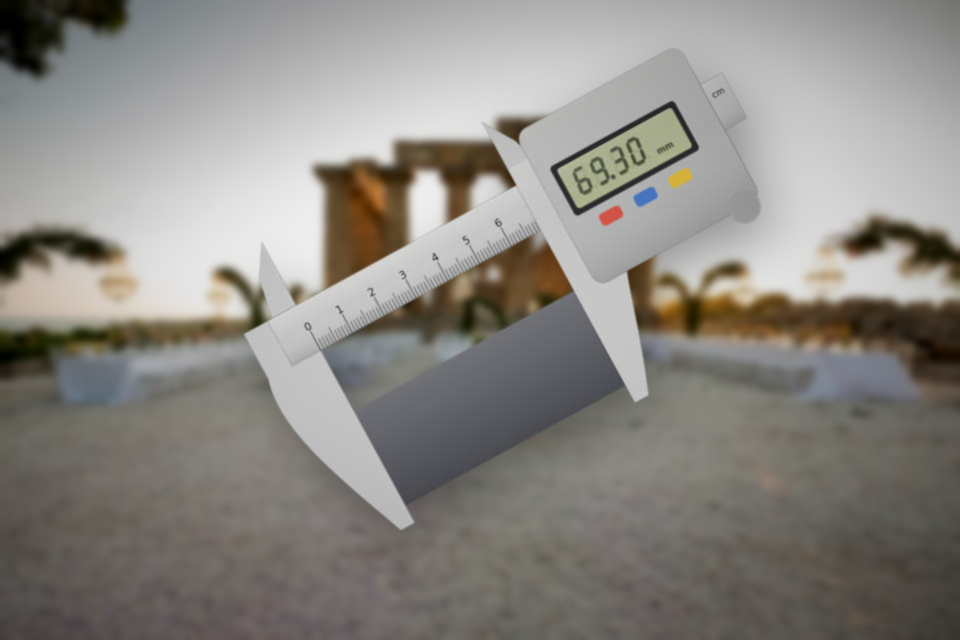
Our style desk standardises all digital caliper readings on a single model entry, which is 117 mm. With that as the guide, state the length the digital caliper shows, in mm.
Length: 69.30 mm
